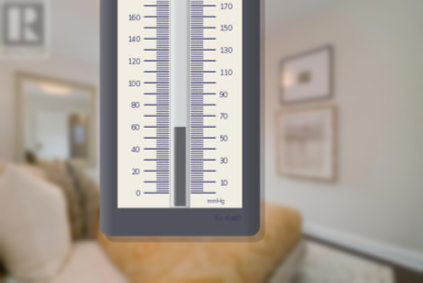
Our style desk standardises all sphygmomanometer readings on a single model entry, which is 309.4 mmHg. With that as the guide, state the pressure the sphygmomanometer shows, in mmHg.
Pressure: 60 mmHg
